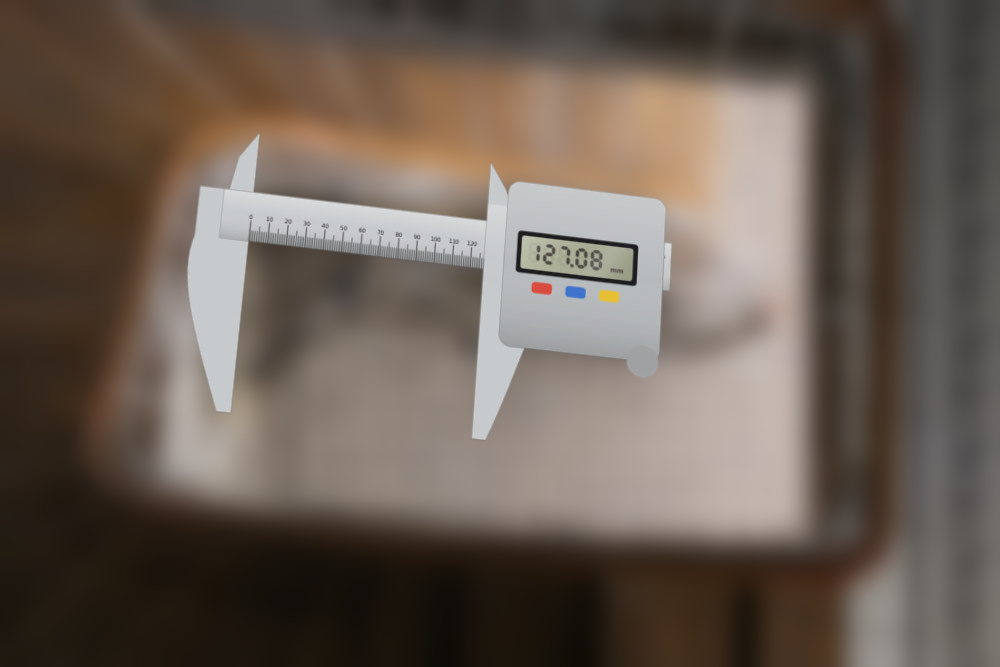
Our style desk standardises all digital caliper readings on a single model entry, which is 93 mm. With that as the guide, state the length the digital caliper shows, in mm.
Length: 127.08 mm
